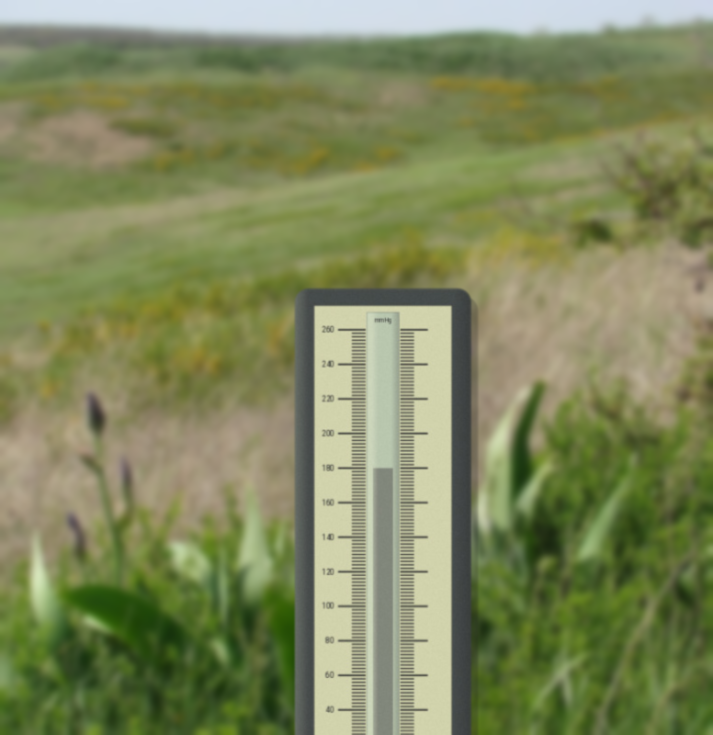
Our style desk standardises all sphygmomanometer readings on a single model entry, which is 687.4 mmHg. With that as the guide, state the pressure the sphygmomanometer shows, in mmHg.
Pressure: 180 mmHg
